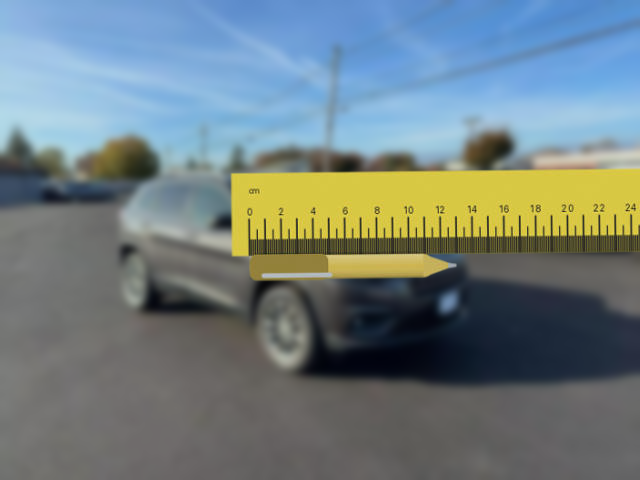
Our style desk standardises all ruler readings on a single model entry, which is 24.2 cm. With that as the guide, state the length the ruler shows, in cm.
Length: 13 cm
